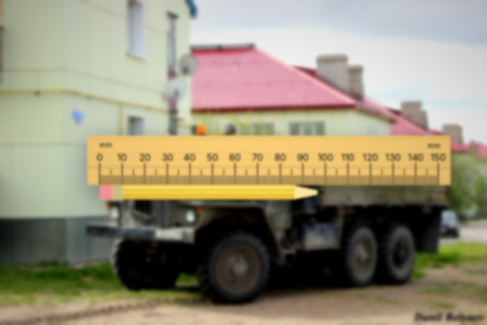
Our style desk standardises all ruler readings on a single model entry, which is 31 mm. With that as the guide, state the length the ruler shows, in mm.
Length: 100 mm
